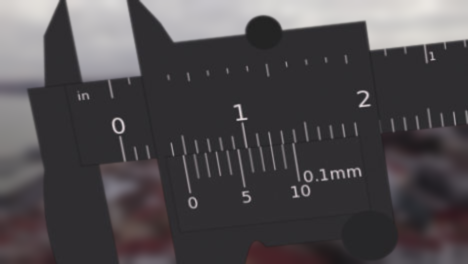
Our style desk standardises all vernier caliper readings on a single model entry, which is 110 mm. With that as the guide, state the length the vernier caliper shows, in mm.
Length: 4.8 mm
